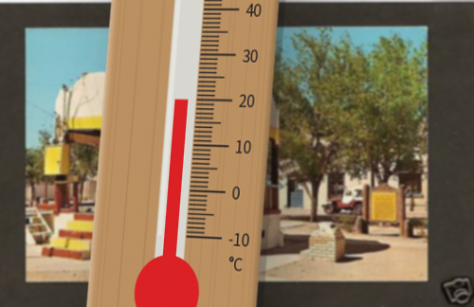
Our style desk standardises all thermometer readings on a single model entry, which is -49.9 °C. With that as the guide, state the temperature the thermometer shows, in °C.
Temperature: 20 °C
